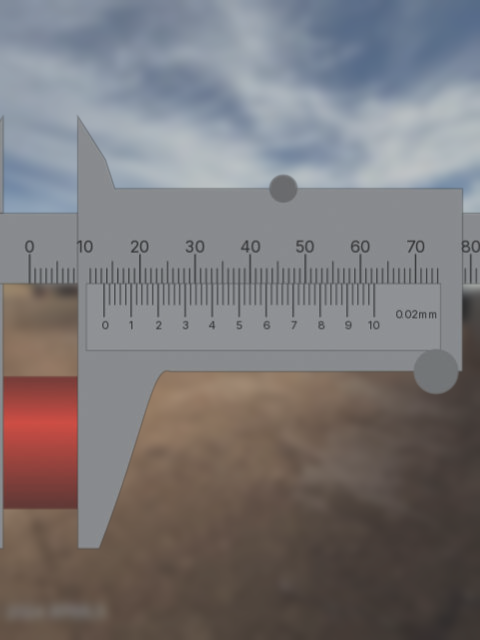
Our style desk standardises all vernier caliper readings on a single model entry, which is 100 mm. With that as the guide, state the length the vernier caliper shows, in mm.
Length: 13.5 mm
